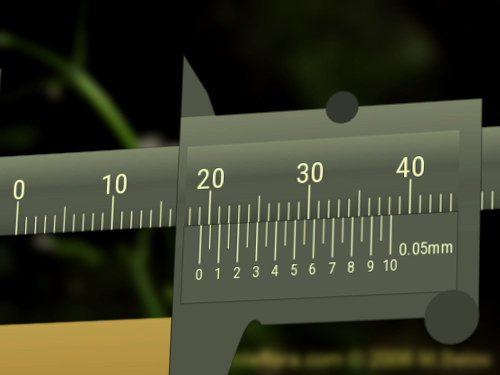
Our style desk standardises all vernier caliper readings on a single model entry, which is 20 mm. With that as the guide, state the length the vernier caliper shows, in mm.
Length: 19.2 mm
